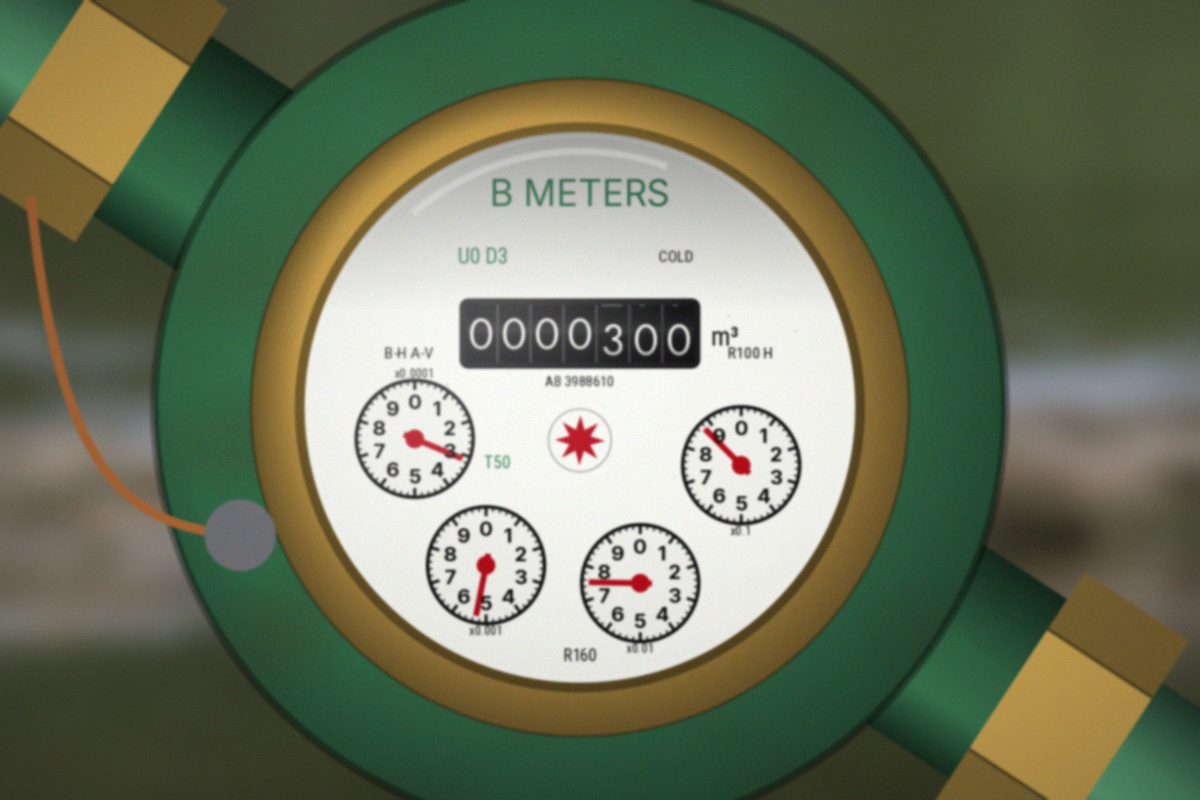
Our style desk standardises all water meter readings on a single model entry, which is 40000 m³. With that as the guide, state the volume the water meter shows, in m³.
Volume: 299.8753 m³
